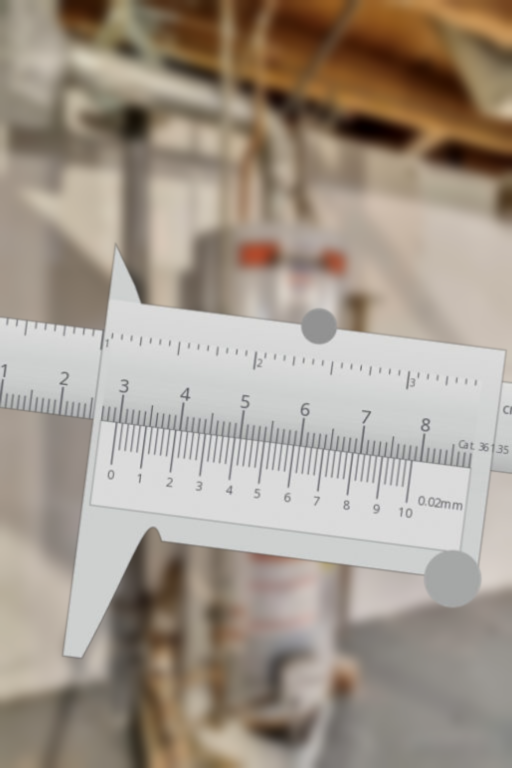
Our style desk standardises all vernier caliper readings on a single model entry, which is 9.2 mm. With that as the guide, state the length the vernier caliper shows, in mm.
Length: 29.5 mm
